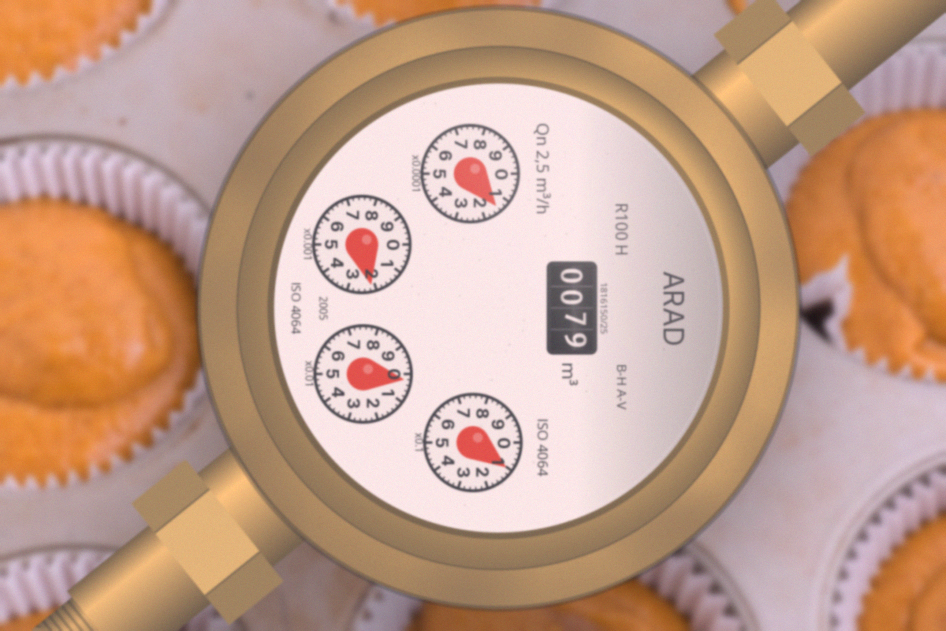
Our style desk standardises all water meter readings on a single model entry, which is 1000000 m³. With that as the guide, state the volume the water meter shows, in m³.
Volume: 79.1021 m³
